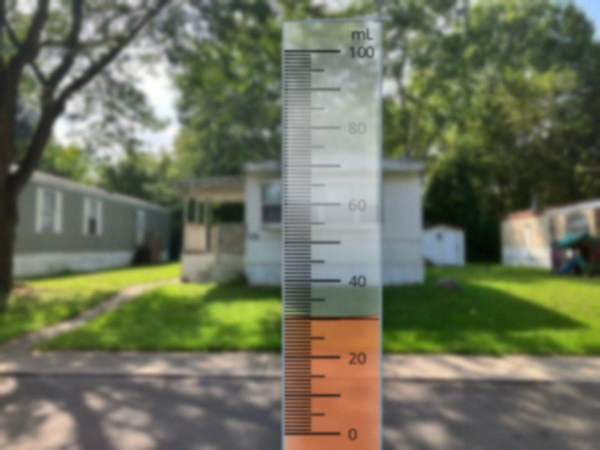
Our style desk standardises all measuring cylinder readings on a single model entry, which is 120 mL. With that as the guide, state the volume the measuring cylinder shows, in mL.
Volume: 30 mL
